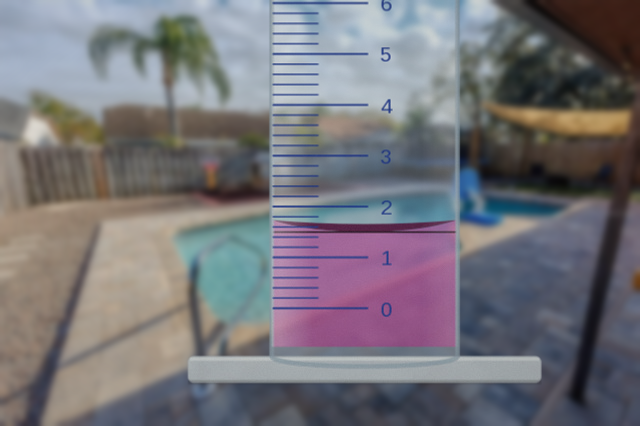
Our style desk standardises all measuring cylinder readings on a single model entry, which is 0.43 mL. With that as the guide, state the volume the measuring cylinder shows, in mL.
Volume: 1.5 mL
